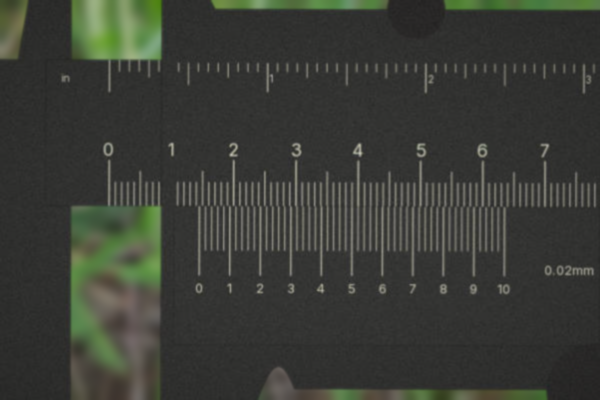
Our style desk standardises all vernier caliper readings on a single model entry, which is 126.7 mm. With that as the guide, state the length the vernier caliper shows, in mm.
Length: 14.5 mm
